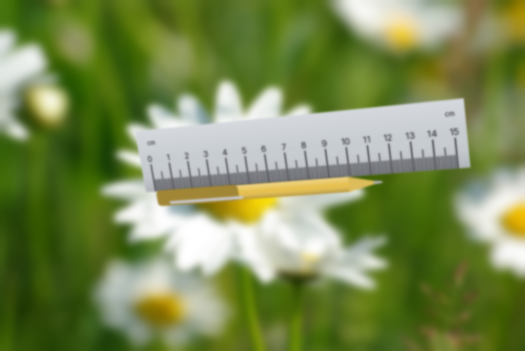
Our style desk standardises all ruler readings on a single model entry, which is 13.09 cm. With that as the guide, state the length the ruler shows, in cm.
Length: 11.5 cm
